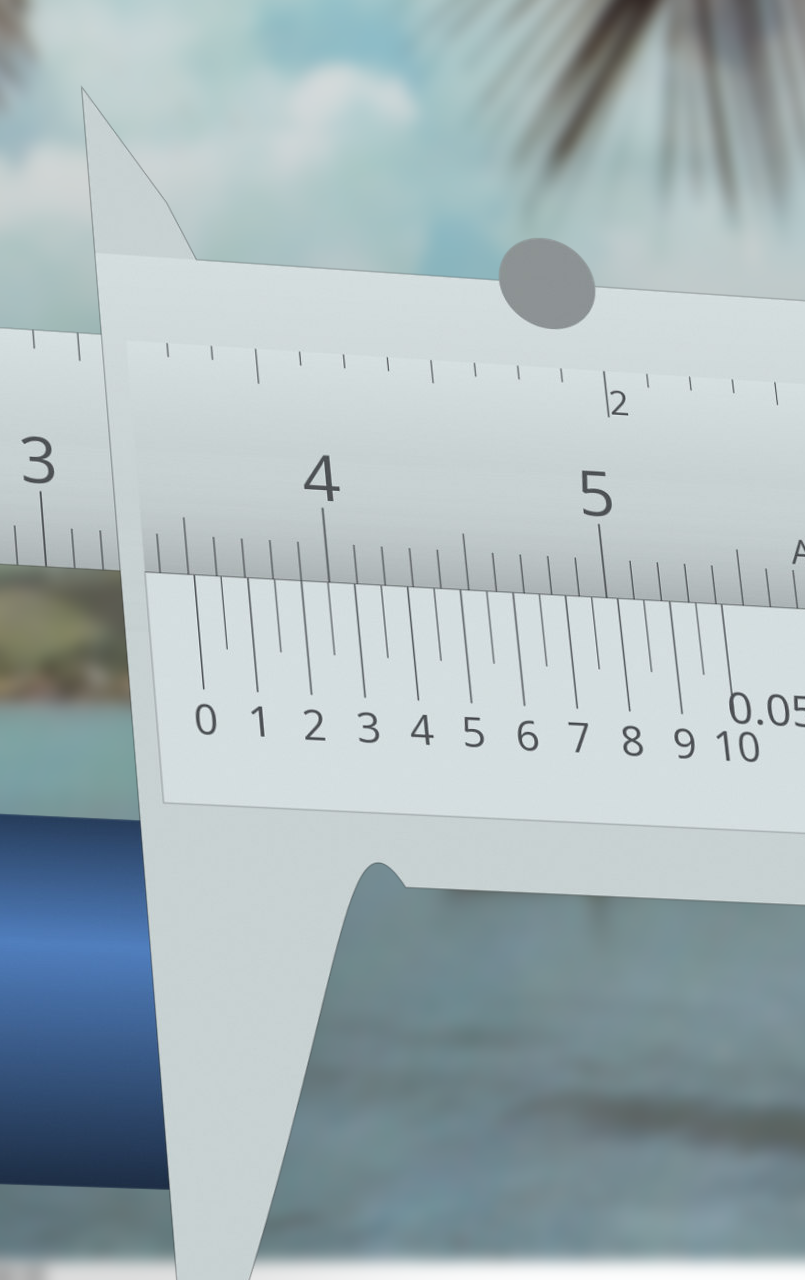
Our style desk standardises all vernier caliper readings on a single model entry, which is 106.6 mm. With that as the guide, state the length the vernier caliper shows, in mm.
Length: 35.20 mm
